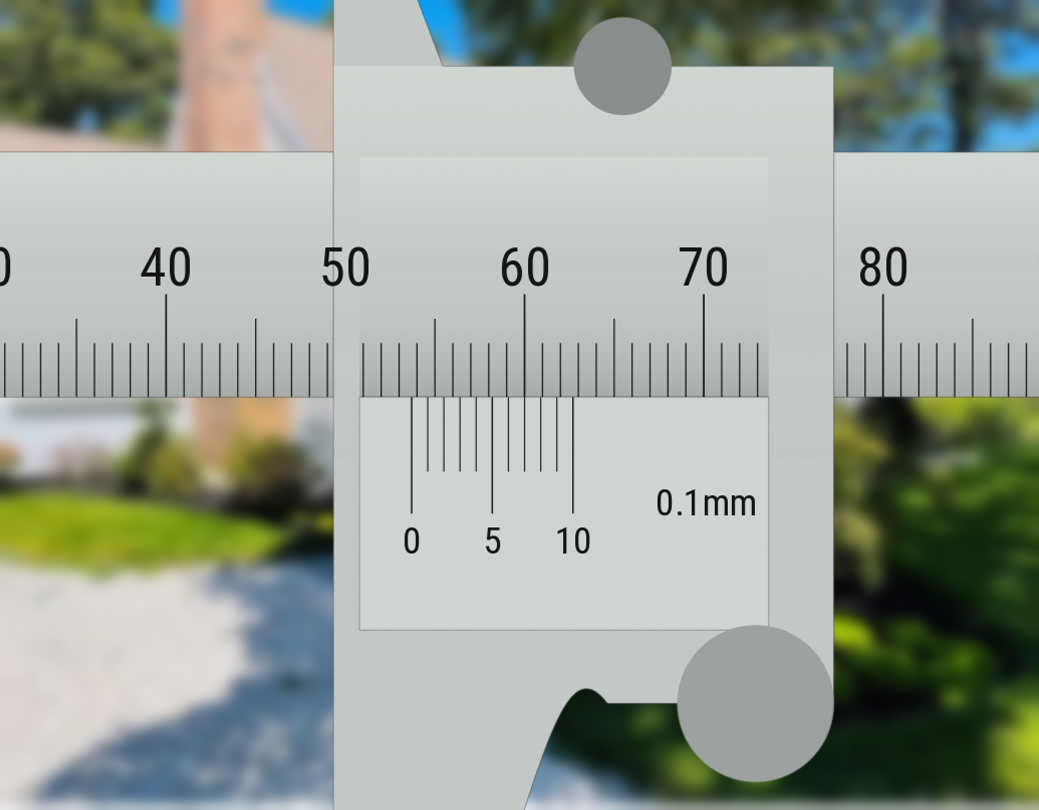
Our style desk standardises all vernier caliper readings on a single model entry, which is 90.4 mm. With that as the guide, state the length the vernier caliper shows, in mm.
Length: 53.7 mm
